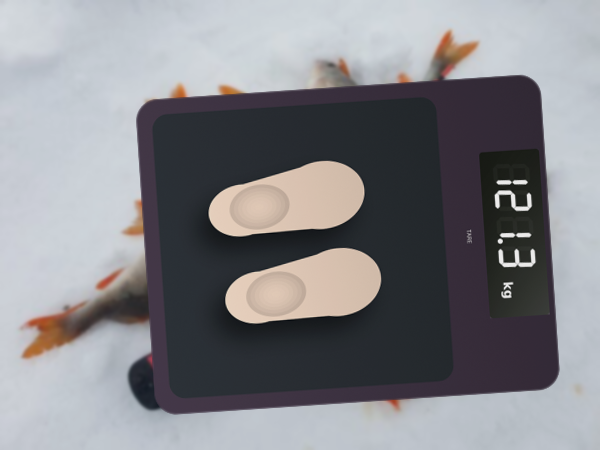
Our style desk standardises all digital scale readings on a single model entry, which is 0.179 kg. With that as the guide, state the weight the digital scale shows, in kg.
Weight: 121.3 kg
